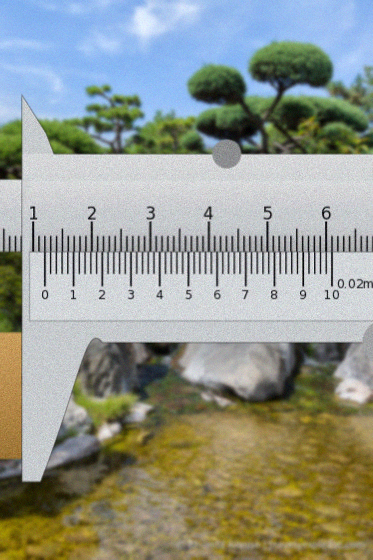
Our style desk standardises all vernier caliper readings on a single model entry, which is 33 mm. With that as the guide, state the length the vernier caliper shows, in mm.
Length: 12.0 mm
